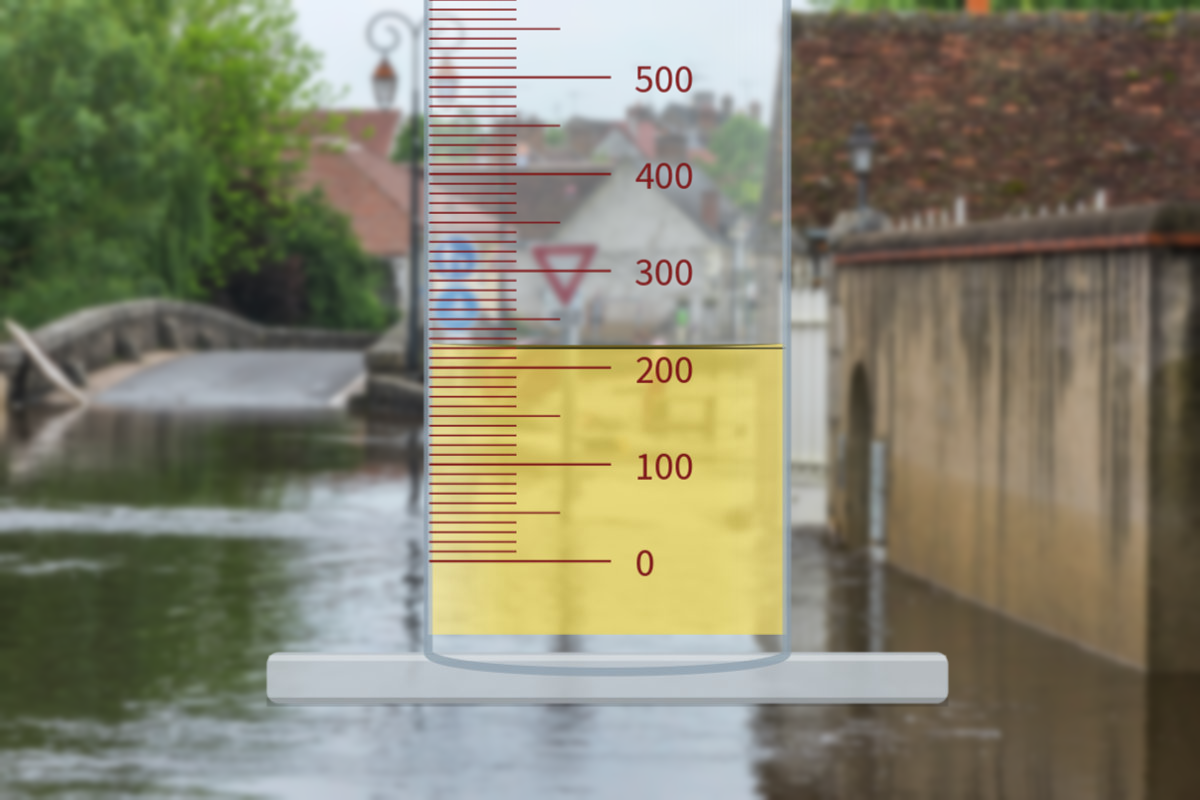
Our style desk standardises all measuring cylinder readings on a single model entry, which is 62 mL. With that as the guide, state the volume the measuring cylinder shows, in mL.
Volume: 220 mL
